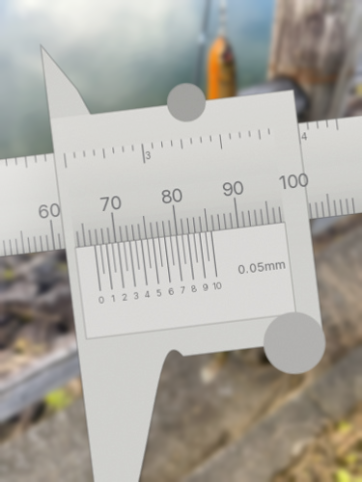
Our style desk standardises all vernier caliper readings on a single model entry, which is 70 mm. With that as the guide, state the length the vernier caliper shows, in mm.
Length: 66.6 mm
